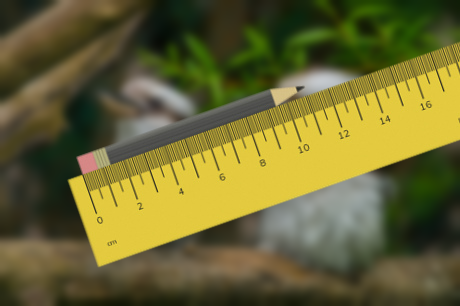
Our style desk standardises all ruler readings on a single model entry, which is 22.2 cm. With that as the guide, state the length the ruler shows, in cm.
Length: 11 cm
